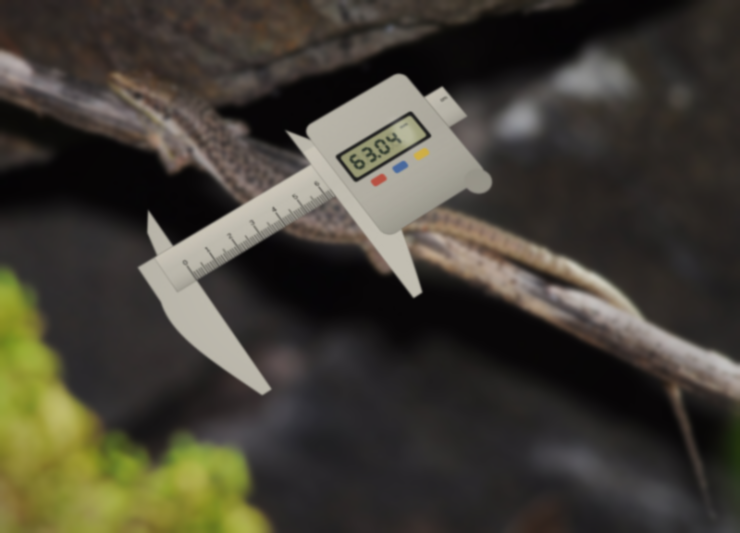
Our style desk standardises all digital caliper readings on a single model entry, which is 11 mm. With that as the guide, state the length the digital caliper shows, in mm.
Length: 63.04 mm
